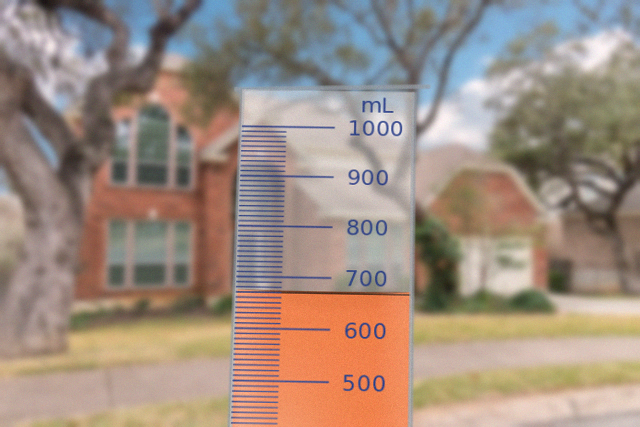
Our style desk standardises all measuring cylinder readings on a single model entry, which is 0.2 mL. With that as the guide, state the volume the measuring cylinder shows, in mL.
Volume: 670 mL
